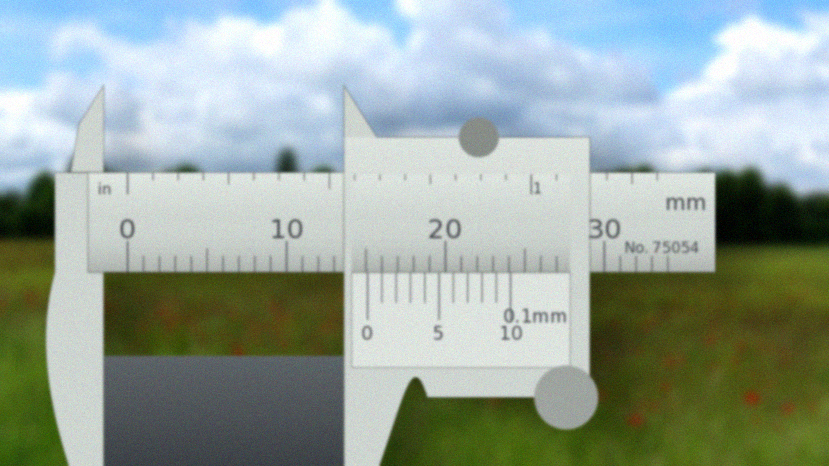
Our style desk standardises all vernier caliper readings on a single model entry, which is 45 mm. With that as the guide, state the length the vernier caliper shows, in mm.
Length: 15.1 mm
